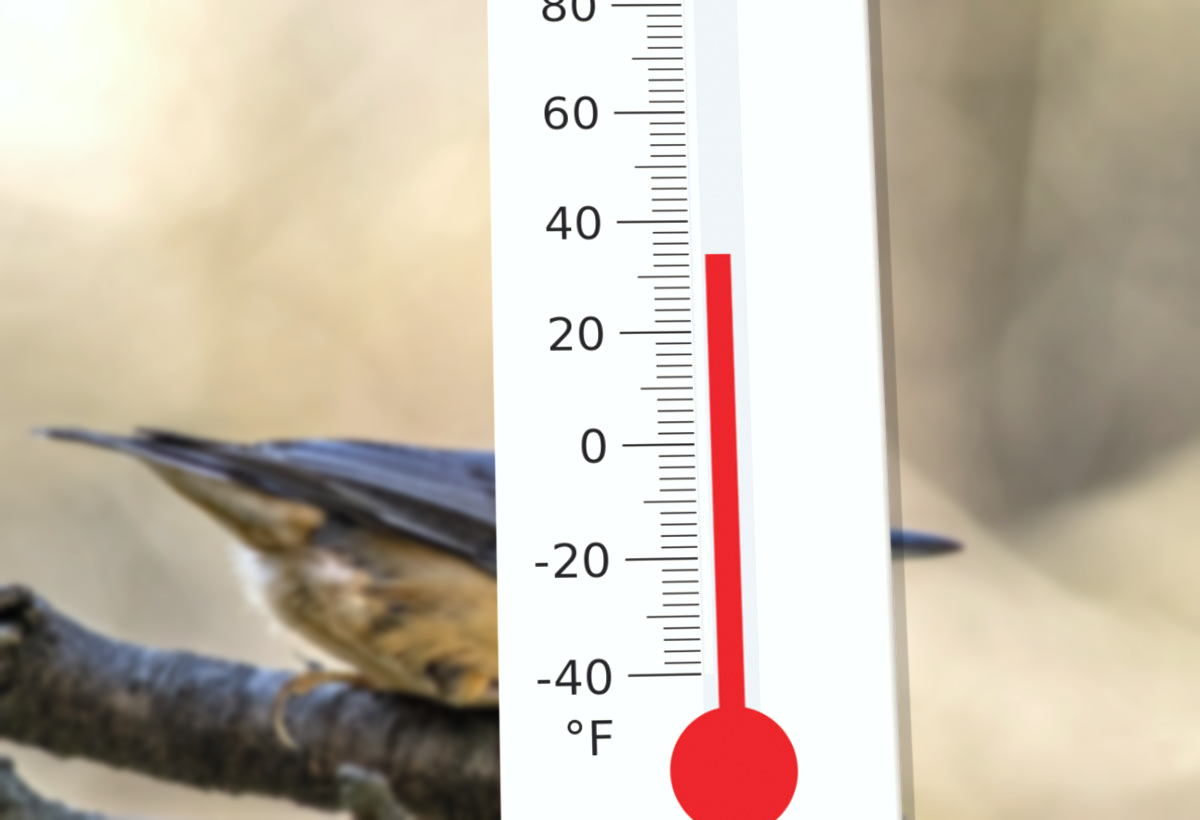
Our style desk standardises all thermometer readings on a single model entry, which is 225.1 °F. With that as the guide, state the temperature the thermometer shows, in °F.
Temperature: 34 °F
